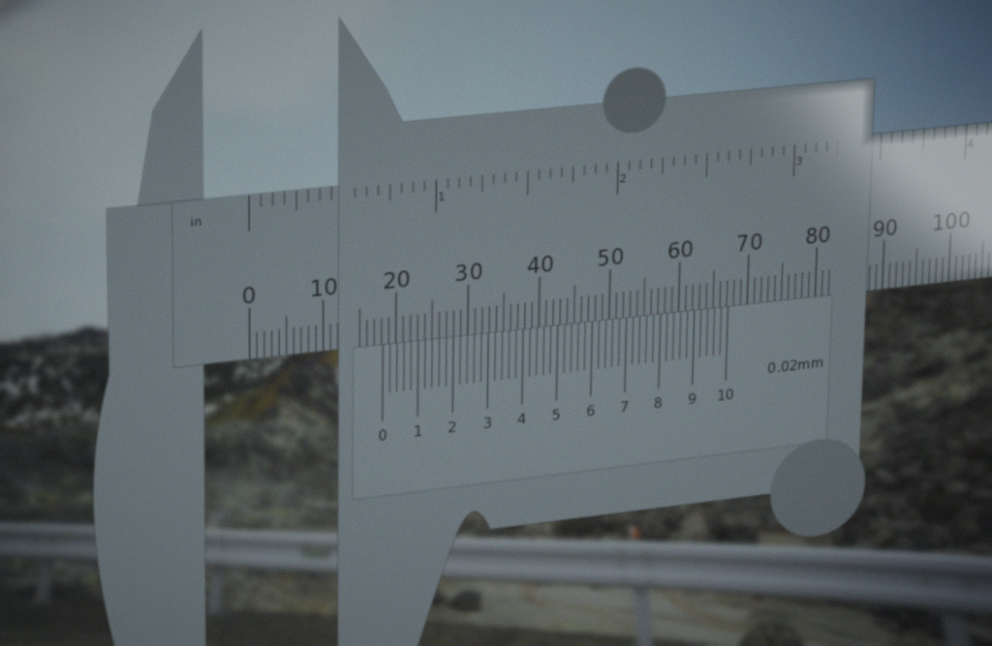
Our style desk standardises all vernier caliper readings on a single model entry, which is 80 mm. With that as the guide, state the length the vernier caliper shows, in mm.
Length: 18.2 mm
